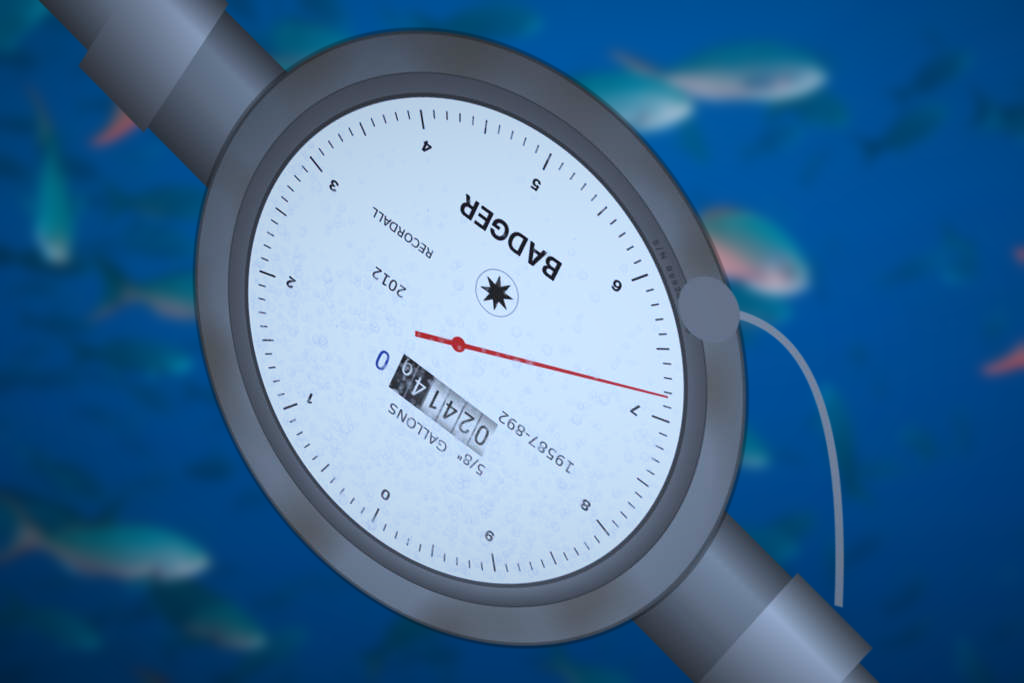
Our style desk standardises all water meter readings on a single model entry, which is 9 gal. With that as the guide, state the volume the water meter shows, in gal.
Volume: 241486.8 gal
